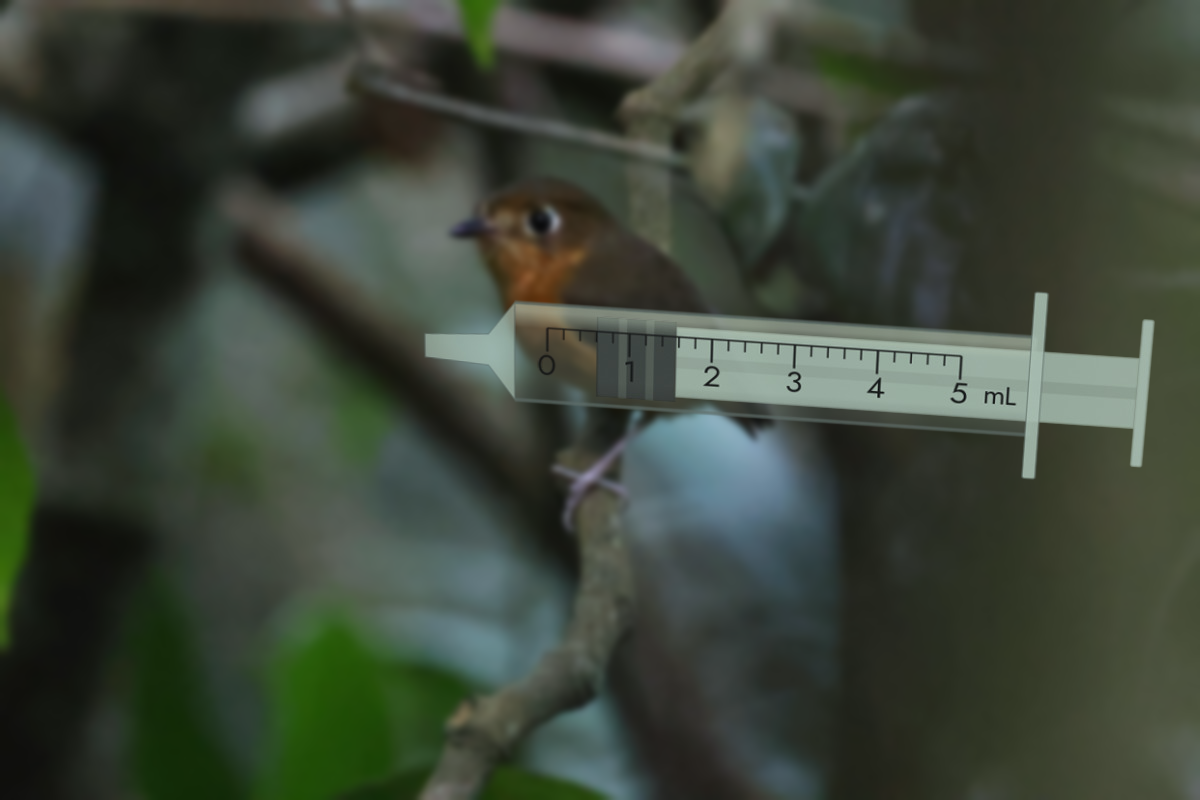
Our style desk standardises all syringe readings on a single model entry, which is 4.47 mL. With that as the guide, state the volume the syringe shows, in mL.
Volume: 0.6 mL
